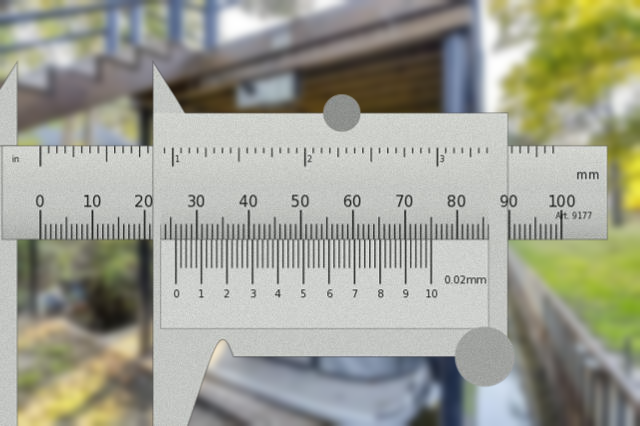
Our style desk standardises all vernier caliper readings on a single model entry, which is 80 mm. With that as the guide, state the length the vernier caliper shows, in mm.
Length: 26.0 mm
